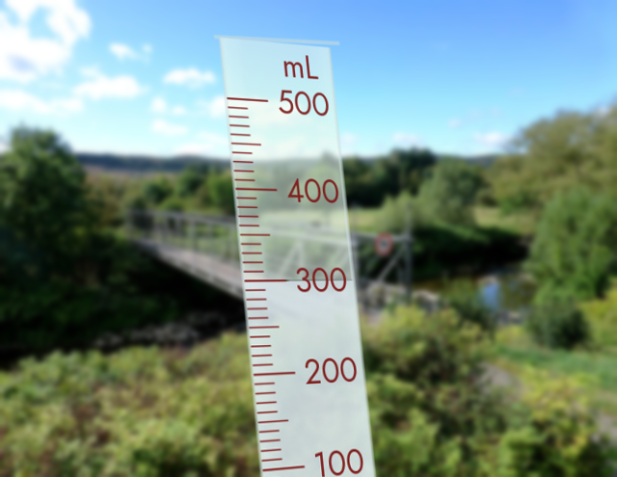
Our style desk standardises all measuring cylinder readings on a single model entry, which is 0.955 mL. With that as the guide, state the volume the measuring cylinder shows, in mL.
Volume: 300 mL
